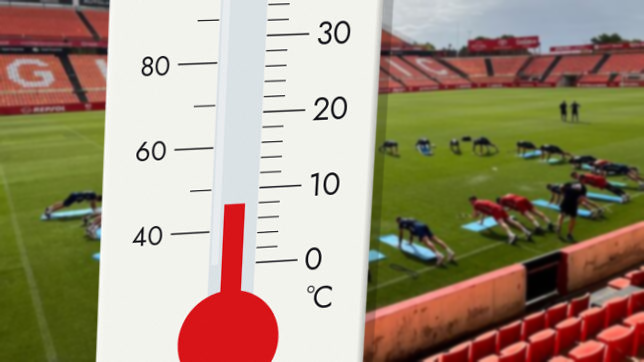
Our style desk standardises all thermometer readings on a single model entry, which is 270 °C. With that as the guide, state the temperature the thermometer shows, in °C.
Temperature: 8 °C
